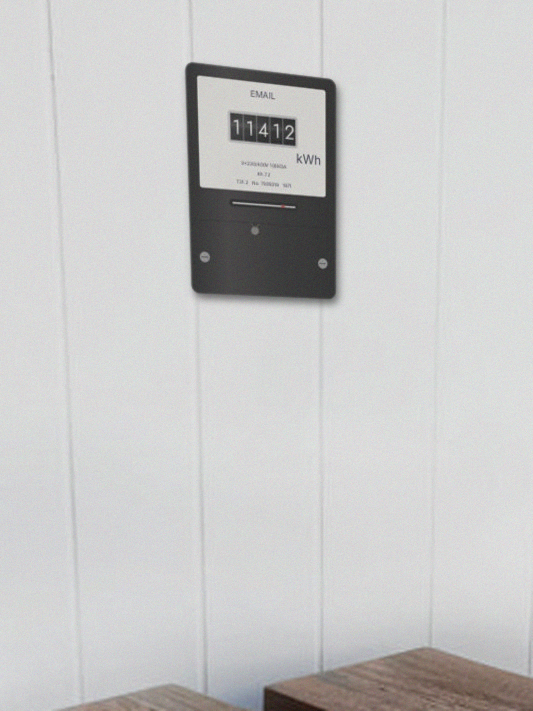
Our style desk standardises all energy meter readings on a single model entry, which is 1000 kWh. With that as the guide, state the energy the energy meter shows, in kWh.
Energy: 11412 kWh
